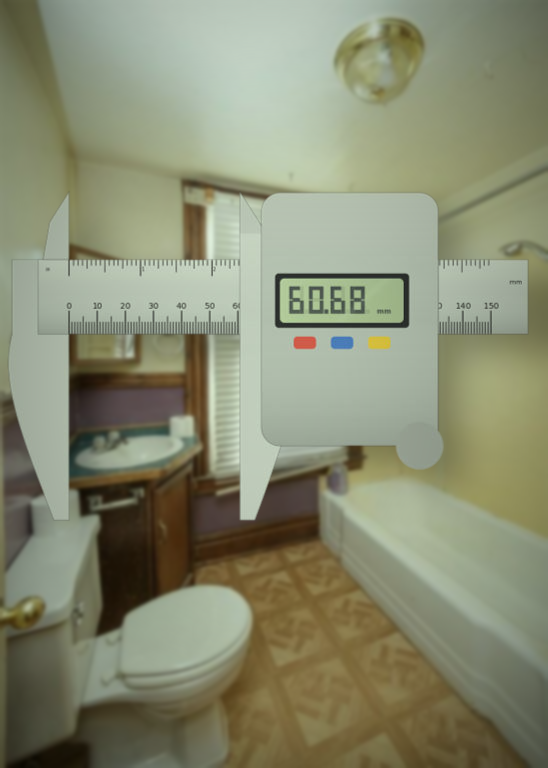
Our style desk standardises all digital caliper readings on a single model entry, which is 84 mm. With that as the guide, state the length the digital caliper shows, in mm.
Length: 60.68 mm
